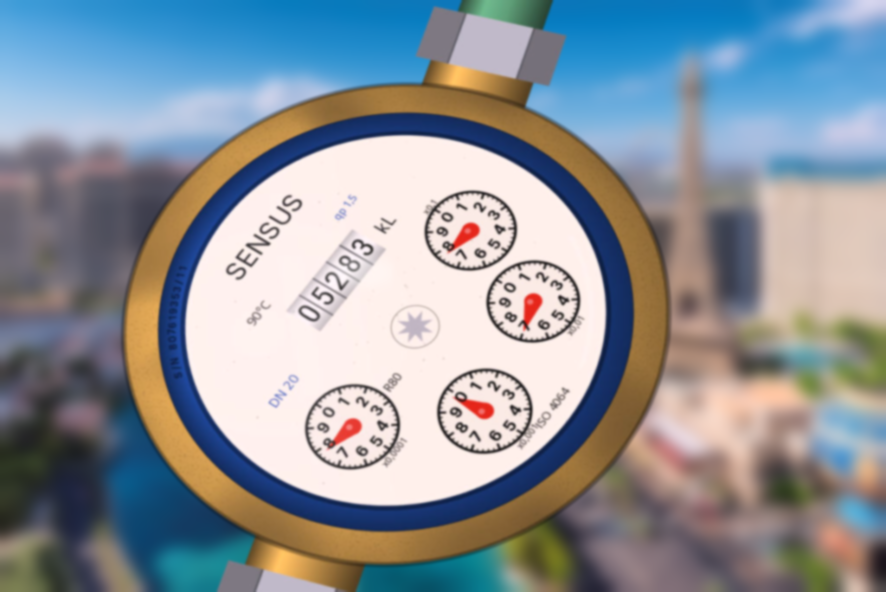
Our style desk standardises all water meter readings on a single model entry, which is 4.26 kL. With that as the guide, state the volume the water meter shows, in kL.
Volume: 5283.7697 kL
